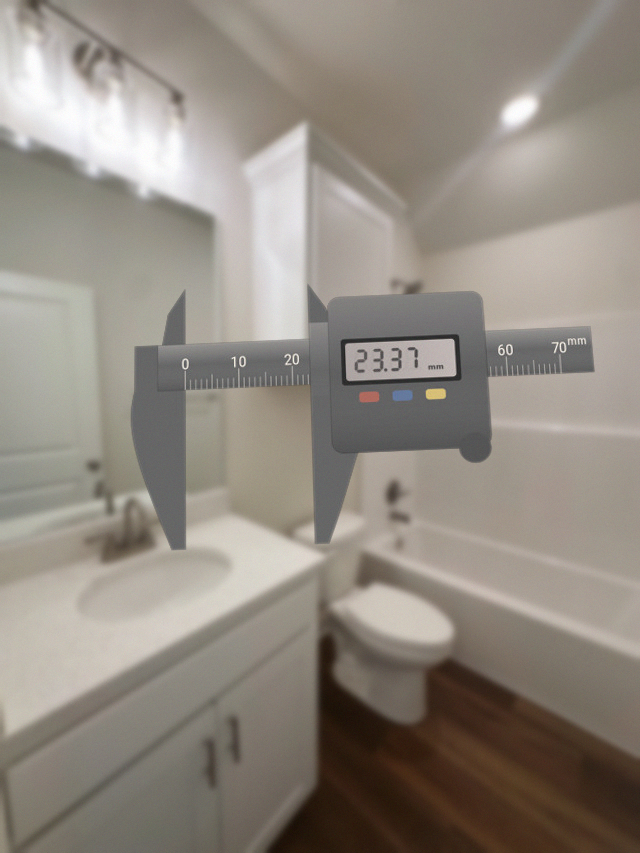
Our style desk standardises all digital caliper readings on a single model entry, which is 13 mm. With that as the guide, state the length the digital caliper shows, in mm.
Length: 23.37 mm
